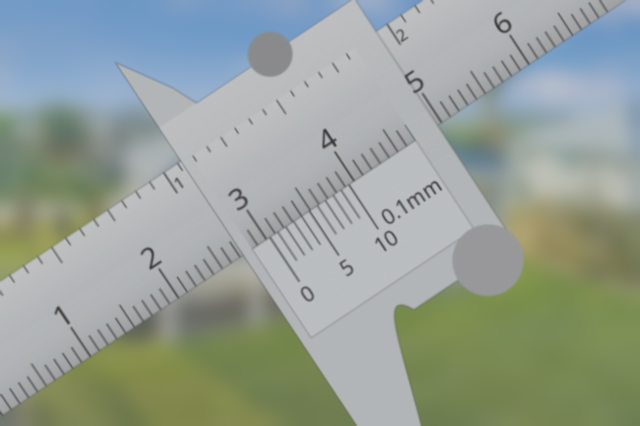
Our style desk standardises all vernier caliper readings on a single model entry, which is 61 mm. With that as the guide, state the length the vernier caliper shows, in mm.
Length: 30.4 mm
